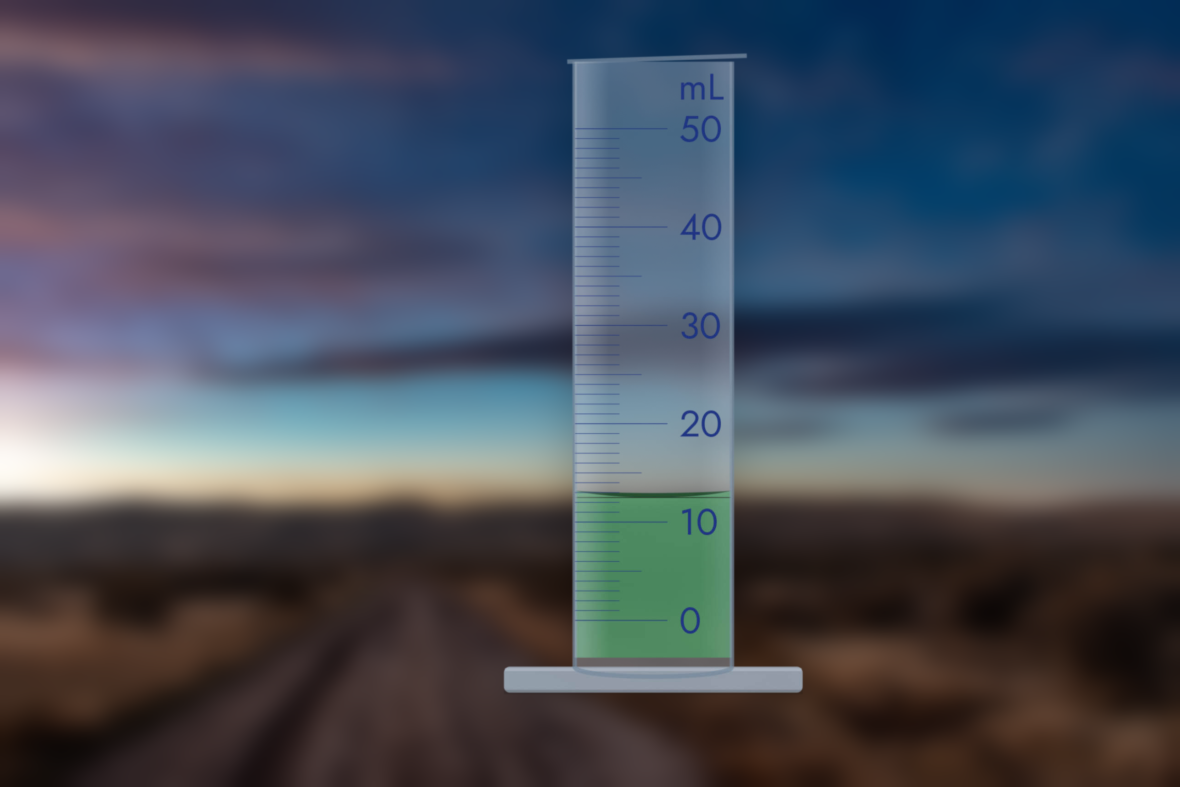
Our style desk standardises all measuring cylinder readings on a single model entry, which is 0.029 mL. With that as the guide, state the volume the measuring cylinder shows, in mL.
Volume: 12.5 mL
